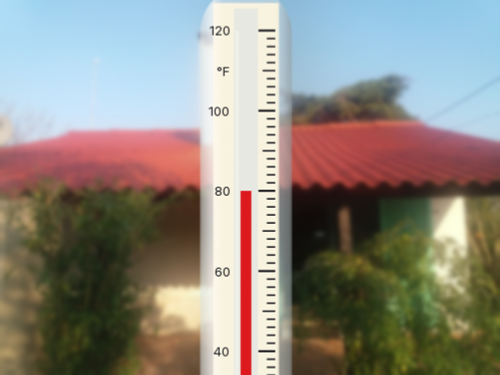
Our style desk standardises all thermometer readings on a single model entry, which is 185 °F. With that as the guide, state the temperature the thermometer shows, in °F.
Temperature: 80 °F
